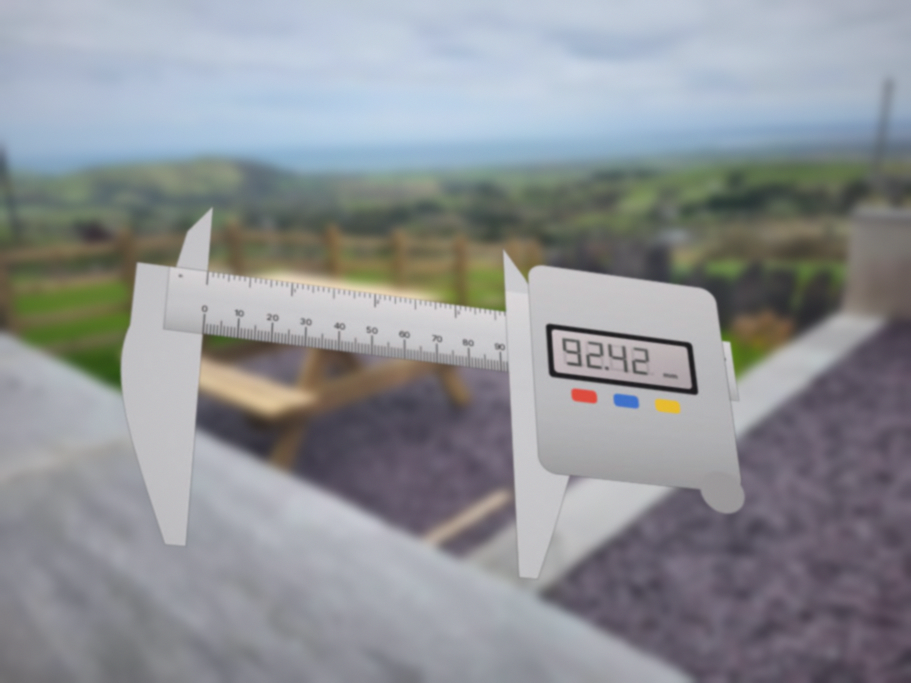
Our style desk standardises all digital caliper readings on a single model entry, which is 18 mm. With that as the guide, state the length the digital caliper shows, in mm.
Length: 92.42 mm
